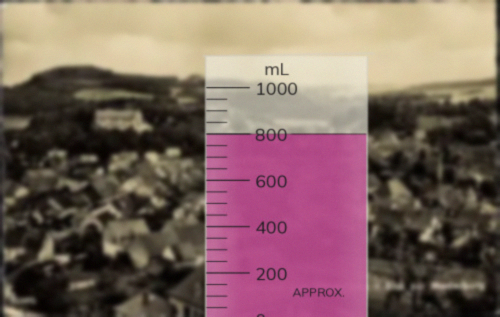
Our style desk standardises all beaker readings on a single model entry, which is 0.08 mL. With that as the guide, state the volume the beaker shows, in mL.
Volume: 800 mL
